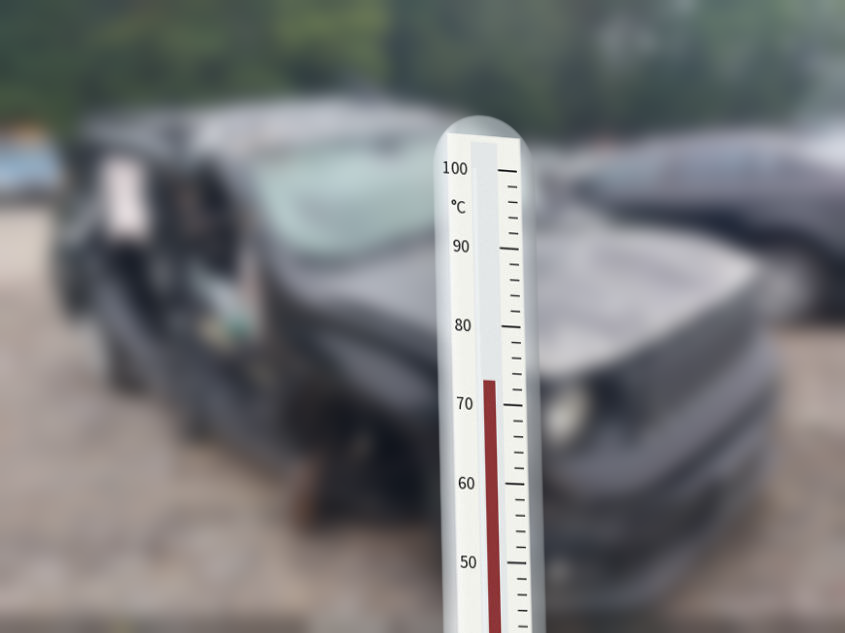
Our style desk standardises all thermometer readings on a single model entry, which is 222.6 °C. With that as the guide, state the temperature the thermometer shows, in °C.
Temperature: 73 °C
